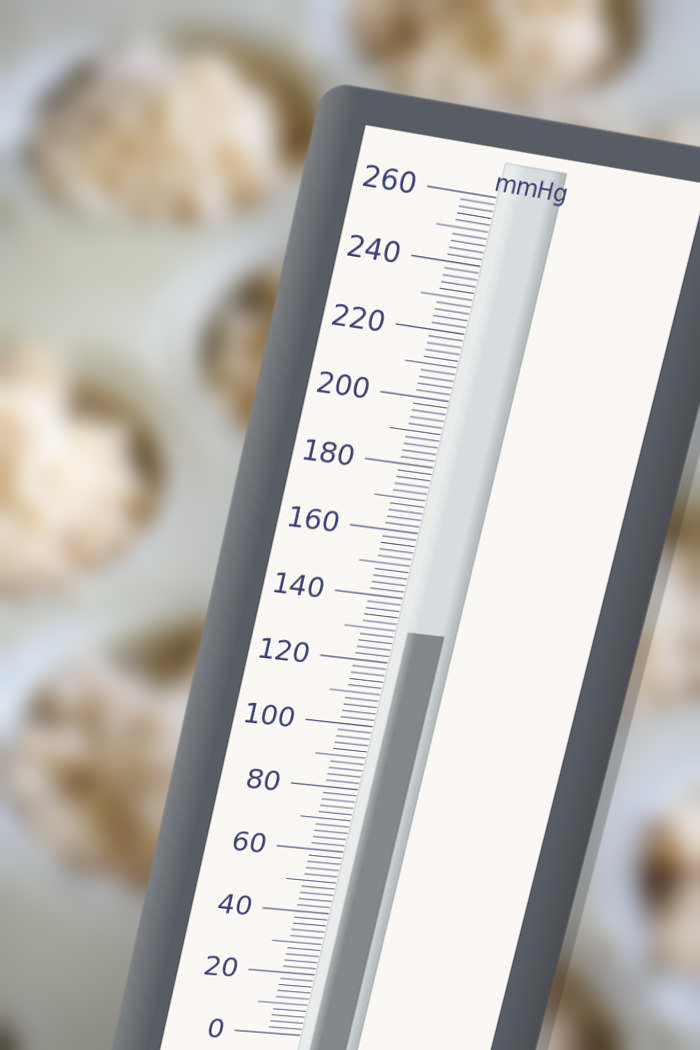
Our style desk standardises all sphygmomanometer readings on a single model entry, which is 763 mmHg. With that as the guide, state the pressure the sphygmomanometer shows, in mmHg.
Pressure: 130 mmHg
